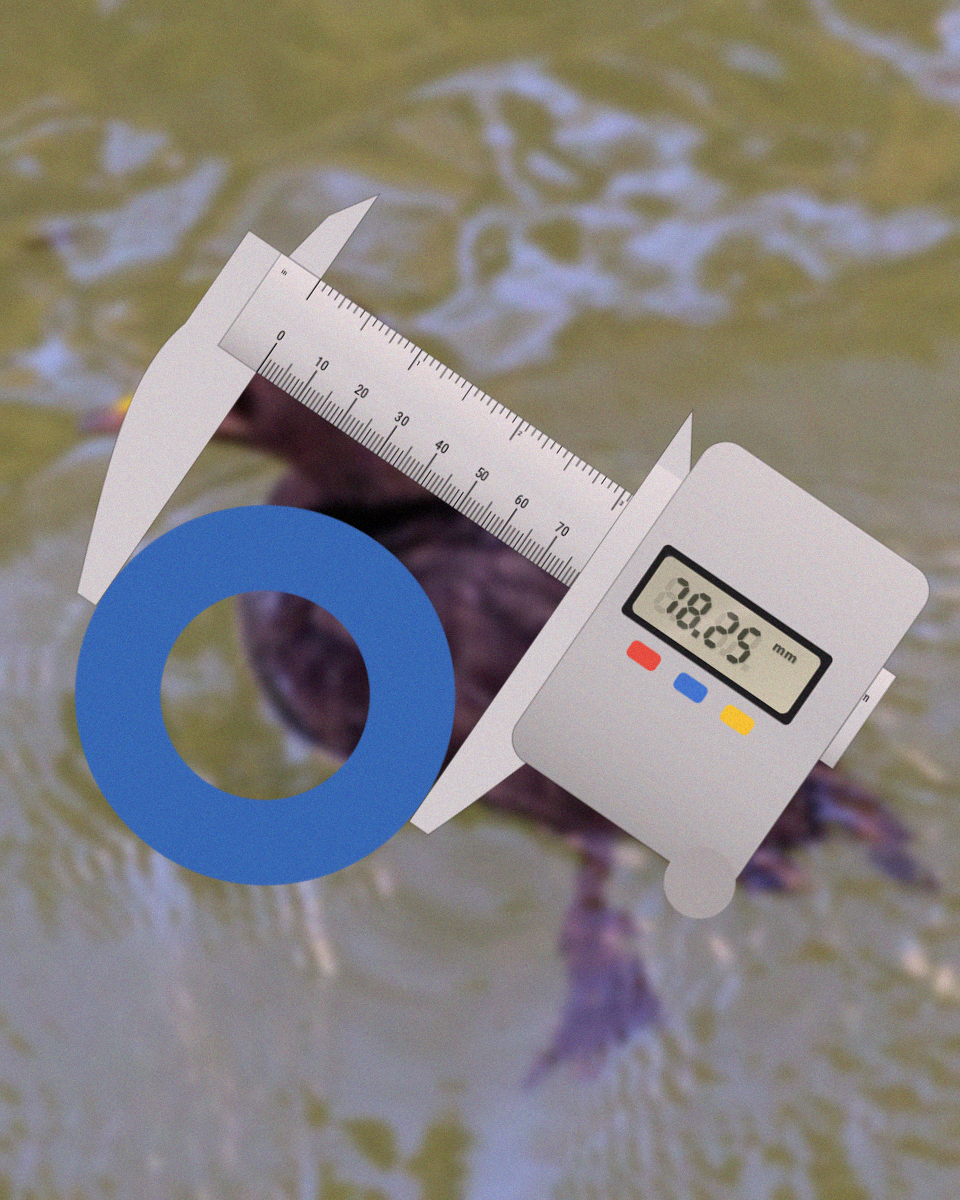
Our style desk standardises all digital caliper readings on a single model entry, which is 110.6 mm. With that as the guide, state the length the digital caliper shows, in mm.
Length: 78.25 mm
